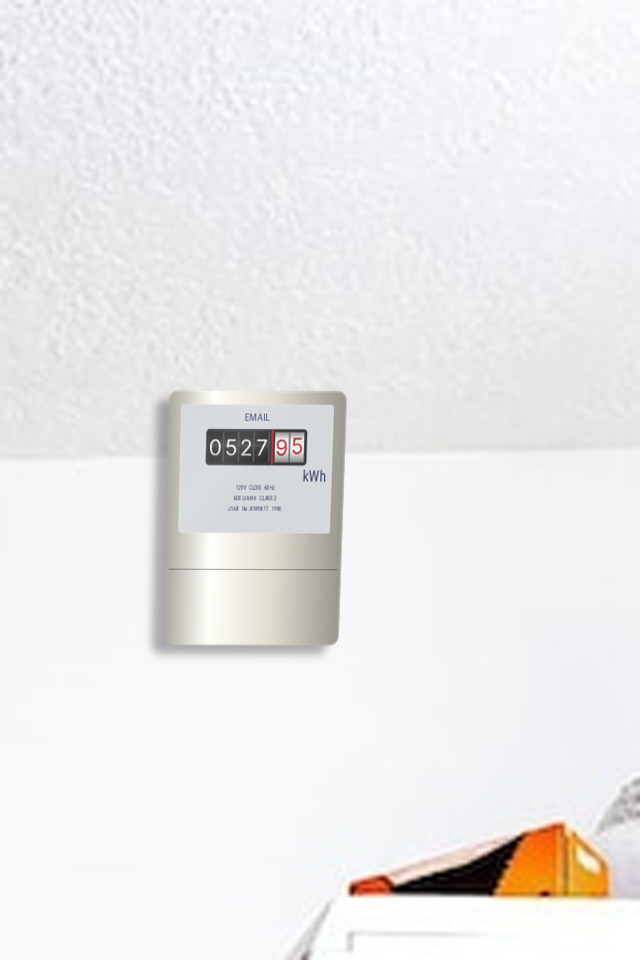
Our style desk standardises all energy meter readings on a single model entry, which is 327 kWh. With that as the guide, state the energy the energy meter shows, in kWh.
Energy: 527.95 kWh
